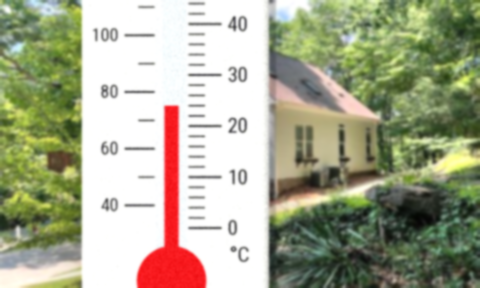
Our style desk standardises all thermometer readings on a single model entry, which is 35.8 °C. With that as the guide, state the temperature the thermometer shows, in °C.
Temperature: 24 °C
